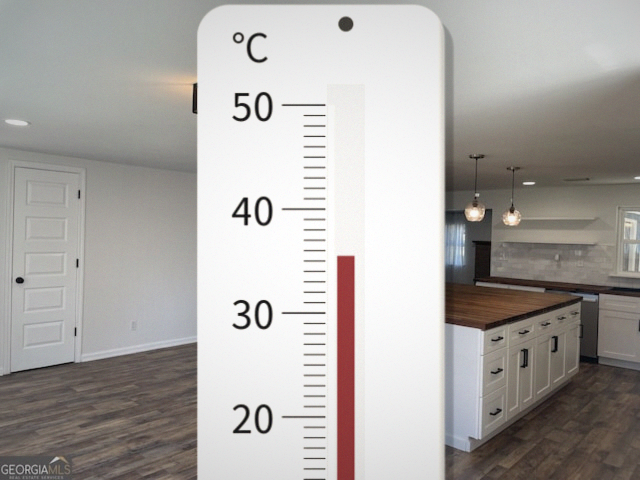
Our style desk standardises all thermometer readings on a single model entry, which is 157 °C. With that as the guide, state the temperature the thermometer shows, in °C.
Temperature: 35.5 °C
